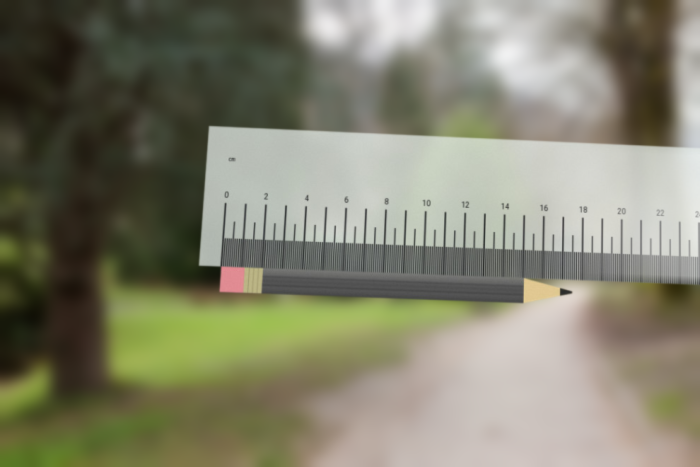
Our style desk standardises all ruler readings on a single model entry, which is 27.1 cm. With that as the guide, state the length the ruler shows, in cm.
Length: 17.5 cm
